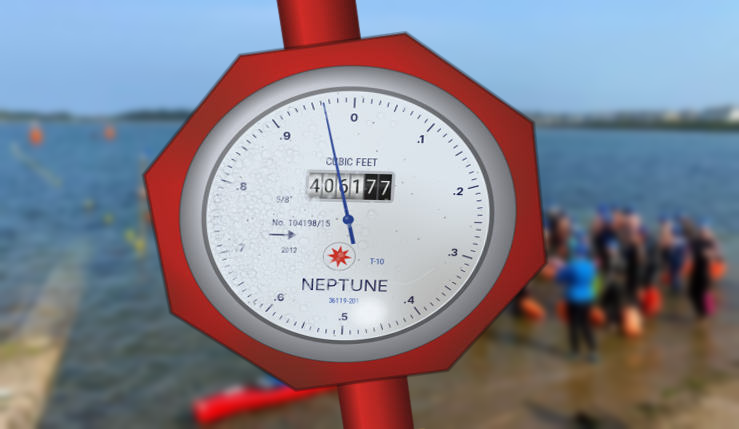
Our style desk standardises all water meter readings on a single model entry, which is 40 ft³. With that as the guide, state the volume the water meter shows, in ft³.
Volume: 406176.96 ft³
